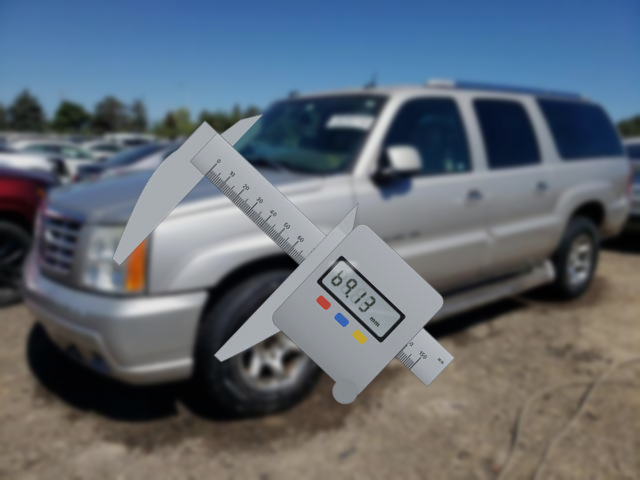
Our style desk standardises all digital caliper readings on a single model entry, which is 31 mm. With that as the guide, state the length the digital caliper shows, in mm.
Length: 69.13 mm
